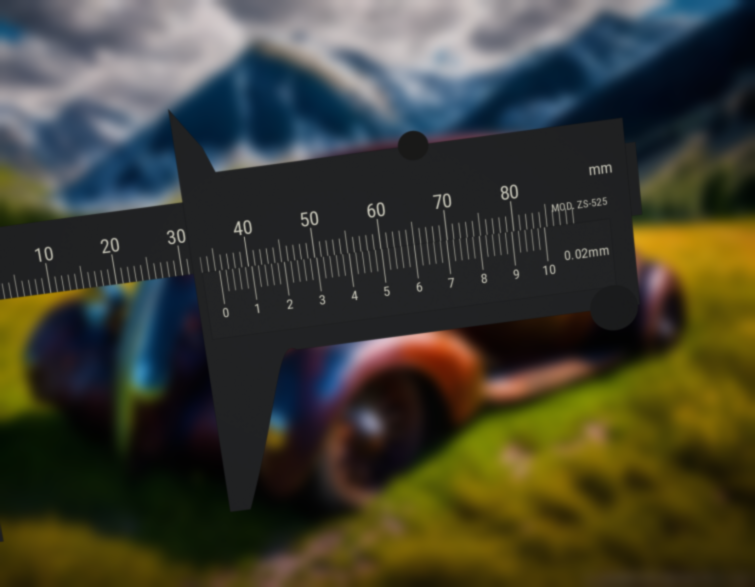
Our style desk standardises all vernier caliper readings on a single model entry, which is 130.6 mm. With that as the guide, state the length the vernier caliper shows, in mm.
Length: 35.6 mm
